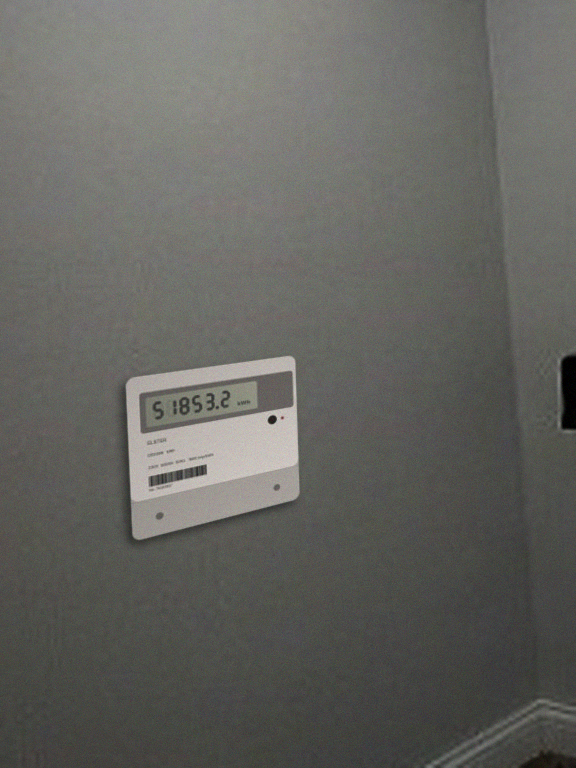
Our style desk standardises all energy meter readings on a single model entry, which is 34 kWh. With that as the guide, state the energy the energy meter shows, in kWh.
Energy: 51853.2 kWh
